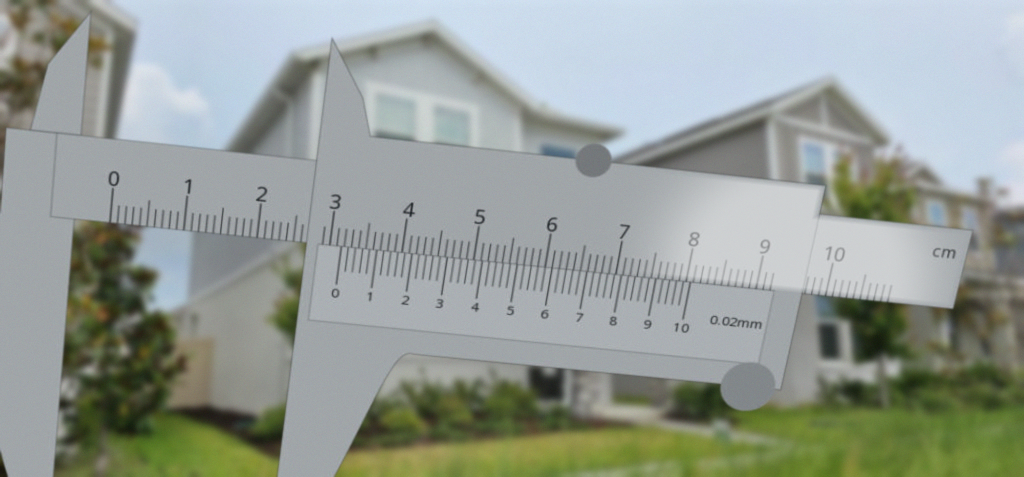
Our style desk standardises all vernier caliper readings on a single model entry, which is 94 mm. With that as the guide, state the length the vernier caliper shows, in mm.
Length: 31.6 mm
